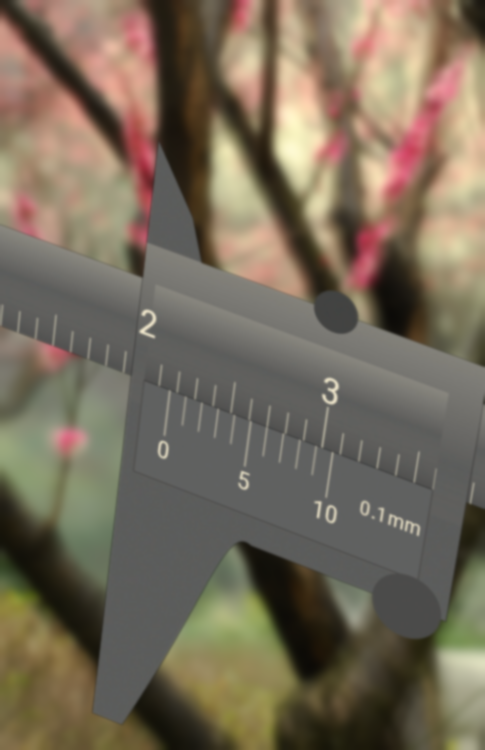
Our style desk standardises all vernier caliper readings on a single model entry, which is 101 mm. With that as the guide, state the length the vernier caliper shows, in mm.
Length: 21.6 mm
